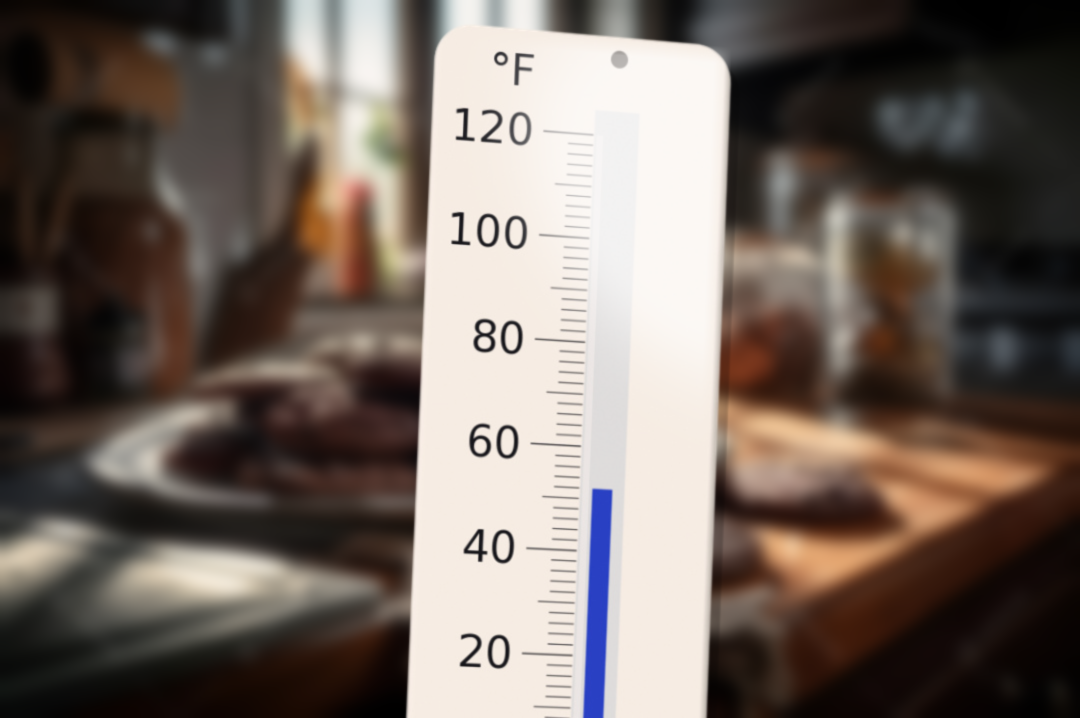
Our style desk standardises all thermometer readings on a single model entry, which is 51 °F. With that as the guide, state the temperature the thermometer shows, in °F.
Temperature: 52 °F
